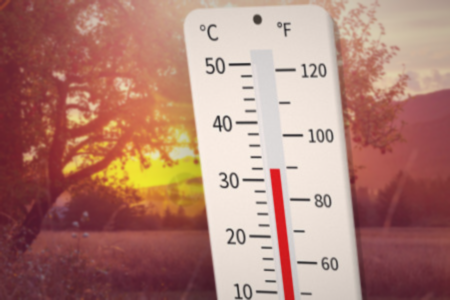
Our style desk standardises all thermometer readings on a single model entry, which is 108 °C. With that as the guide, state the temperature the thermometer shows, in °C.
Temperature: 32 °C
